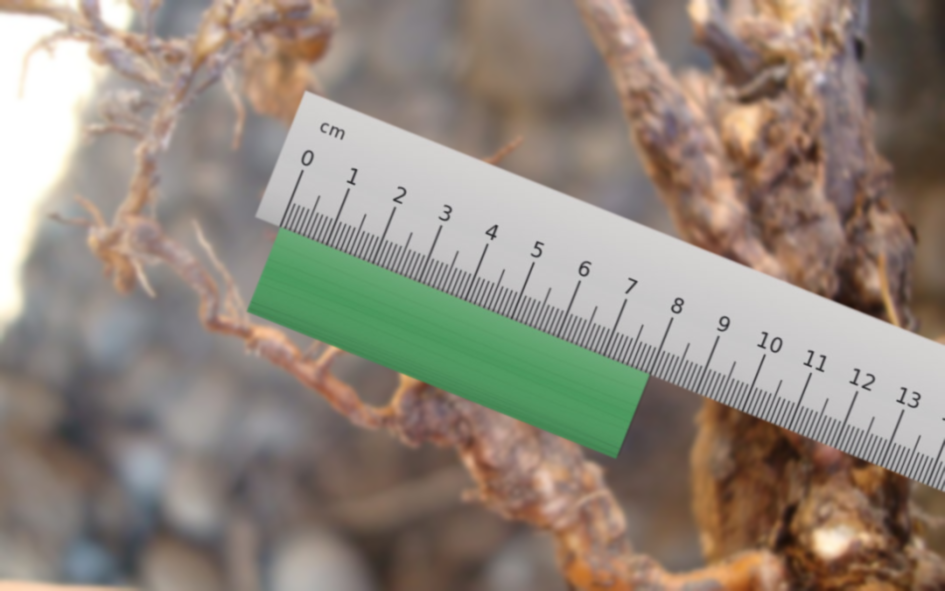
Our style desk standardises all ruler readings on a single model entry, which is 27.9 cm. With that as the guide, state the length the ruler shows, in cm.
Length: 8 cm
